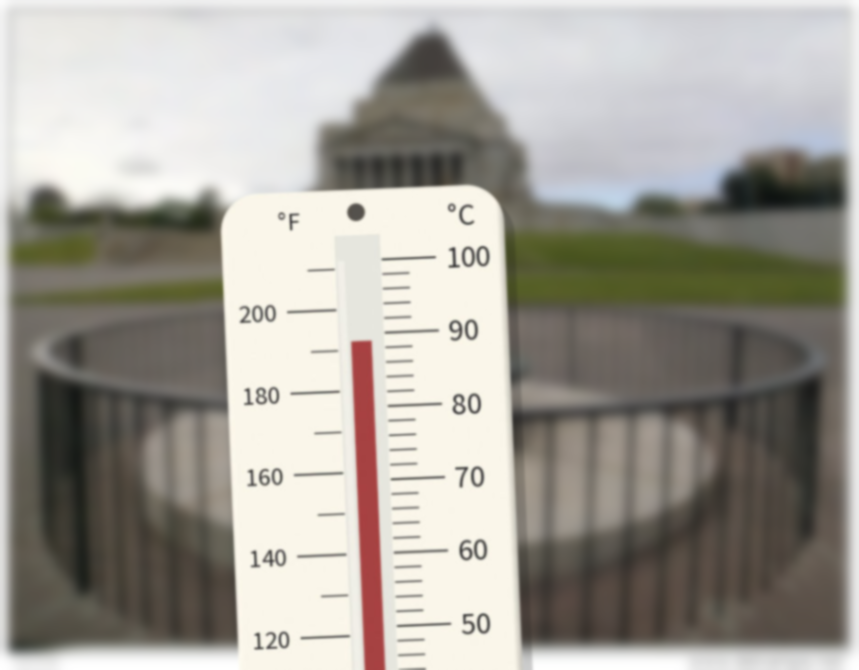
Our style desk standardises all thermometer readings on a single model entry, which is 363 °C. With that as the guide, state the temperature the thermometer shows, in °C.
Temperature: 89 °C
